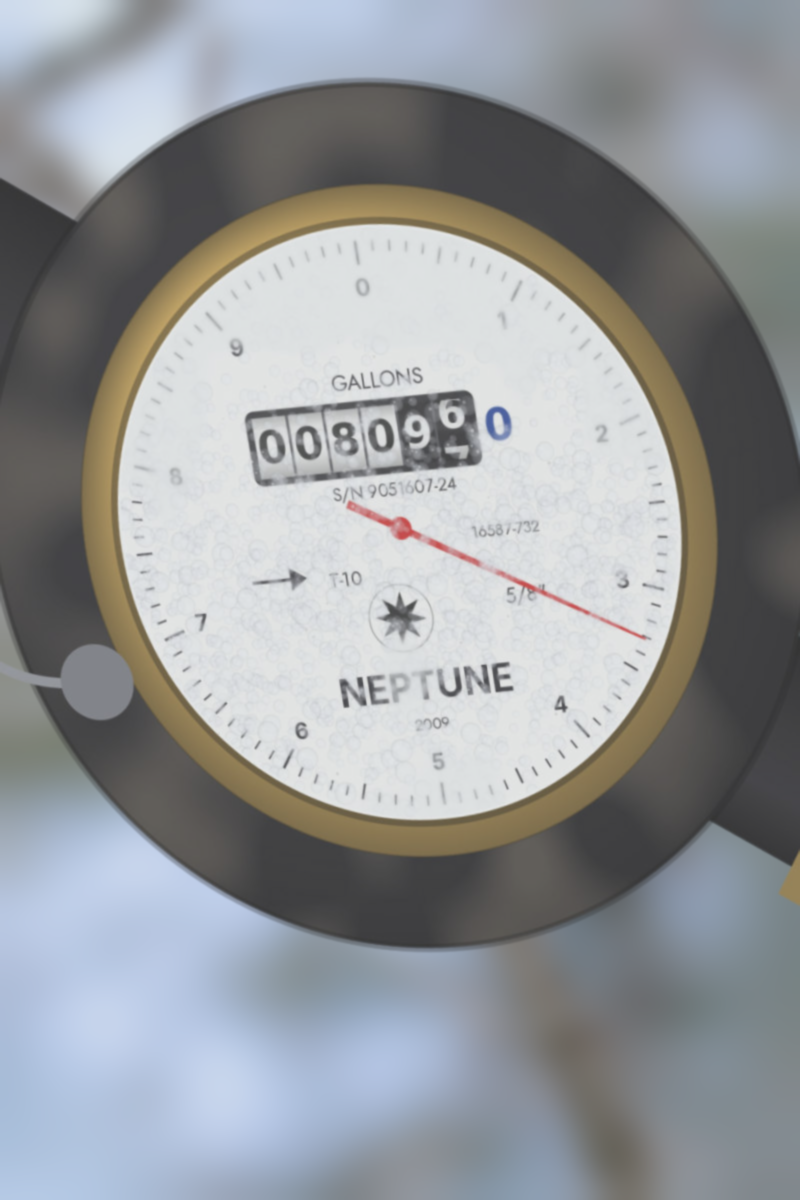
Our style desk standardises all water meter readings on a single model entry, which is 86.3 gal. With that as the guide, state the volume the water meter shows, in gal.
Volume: 80963.3 gal
